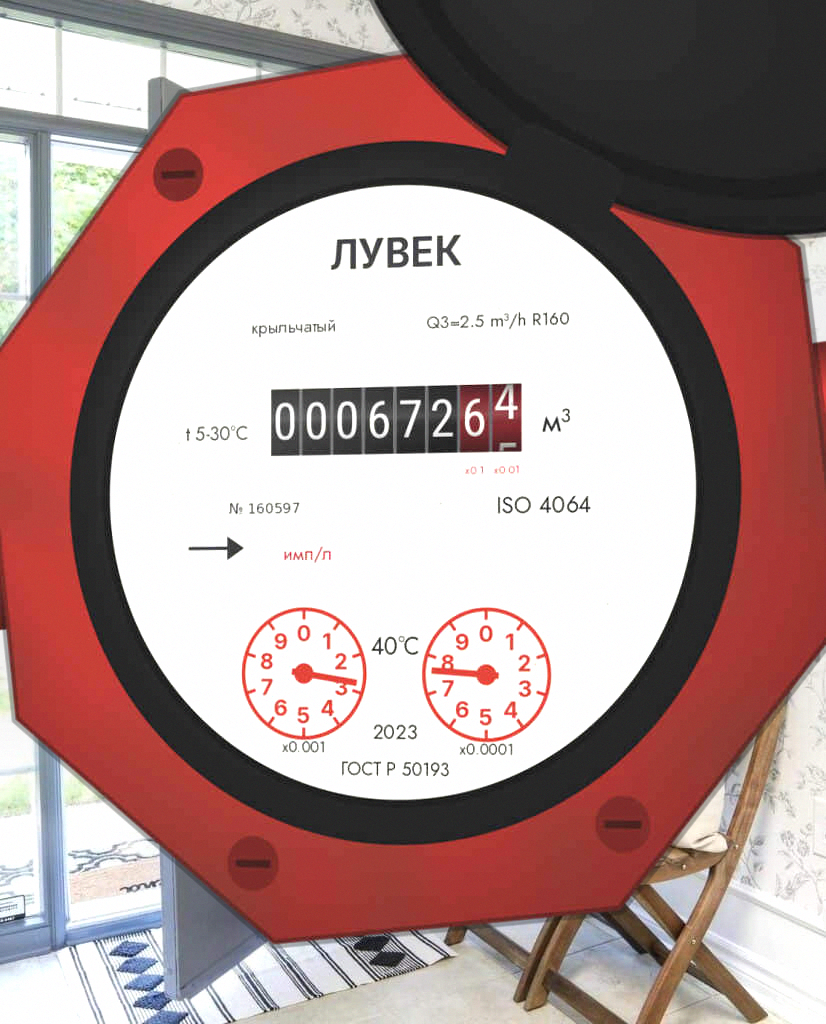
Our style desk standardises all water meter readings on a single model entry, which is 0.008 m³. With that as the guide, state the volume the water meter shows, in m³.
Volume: 672.6427 m³
